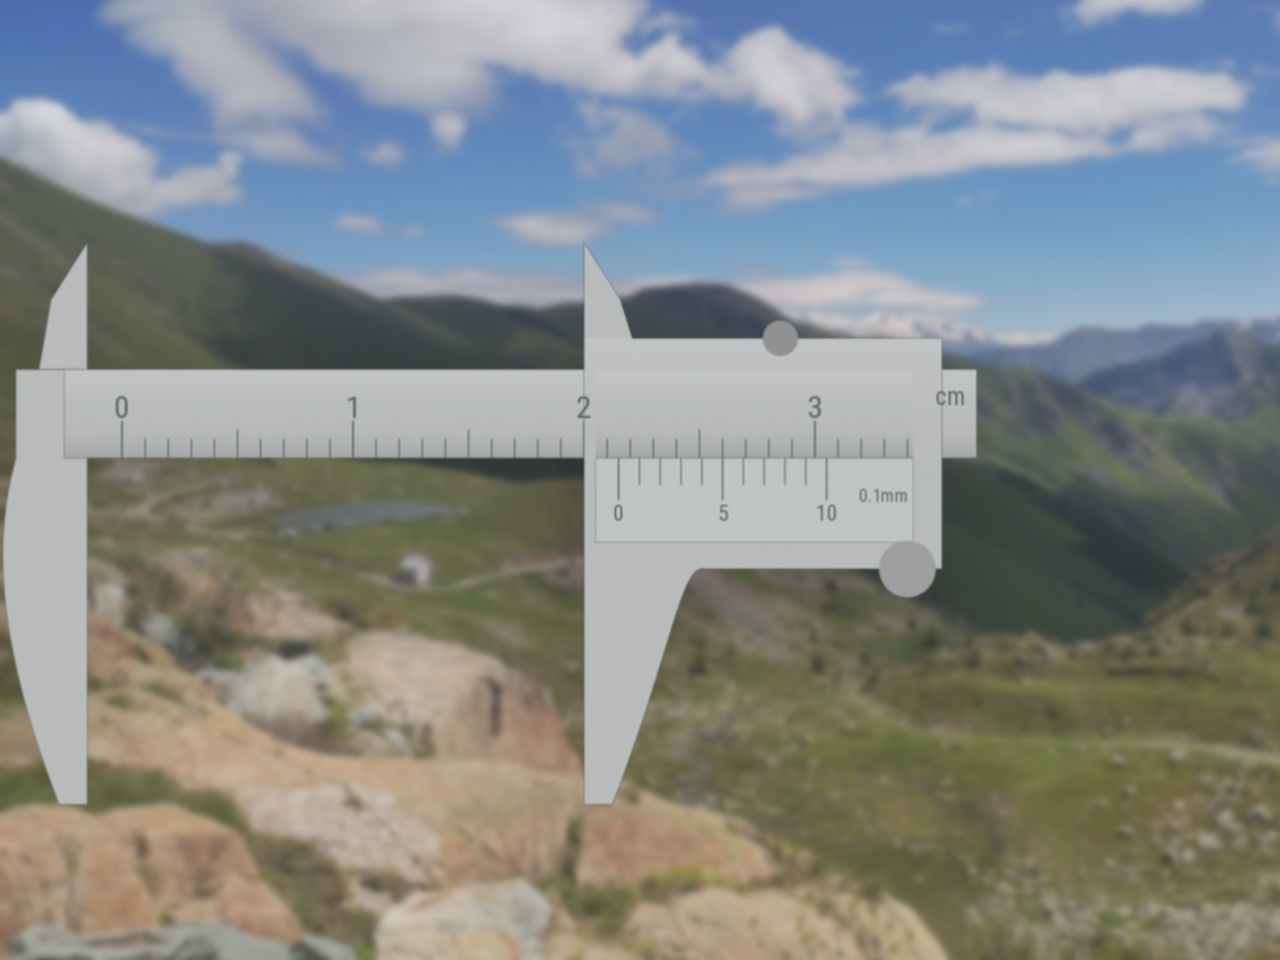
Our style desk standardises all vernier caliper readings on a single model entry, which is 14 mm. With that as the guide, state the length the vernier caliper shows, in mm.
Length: 21.5 mm
